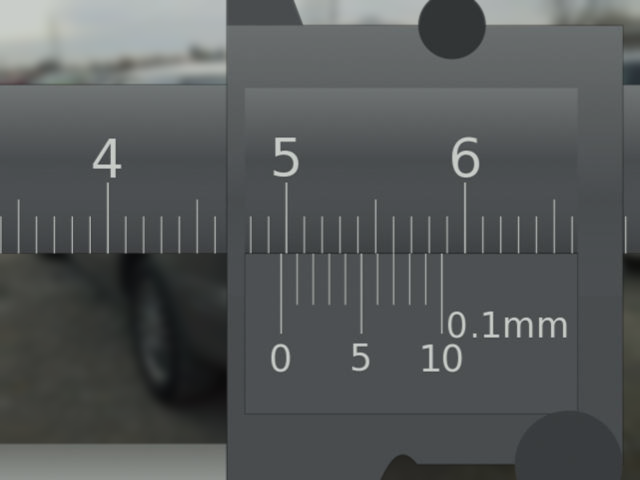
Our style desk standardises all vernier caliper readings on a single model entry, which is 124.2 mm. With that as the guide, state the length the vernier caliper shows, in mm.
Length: 49.7 mm
